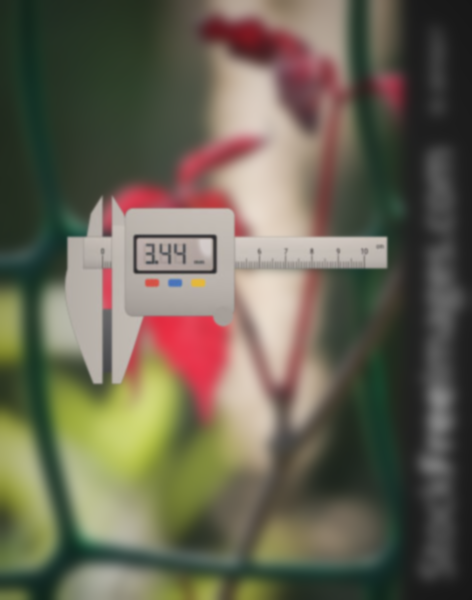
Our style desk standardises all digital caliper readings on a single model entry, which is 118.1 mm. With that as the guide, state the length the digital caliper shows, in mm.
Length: 3.44 mm
